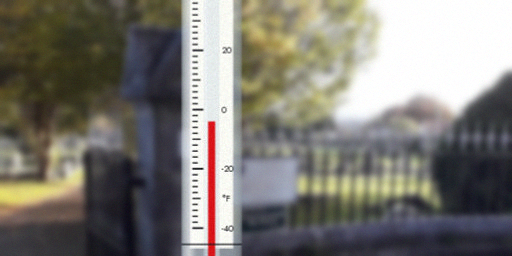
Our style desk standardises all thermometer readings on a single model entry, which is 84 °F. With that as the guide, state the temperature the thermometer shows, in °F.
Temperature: -4 °F
